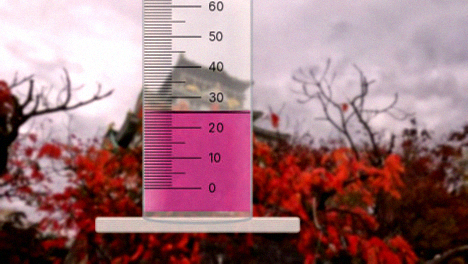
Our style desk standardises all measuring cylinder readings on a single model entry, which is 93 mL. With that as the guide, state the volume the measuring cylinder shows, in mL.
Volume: 25 mL
